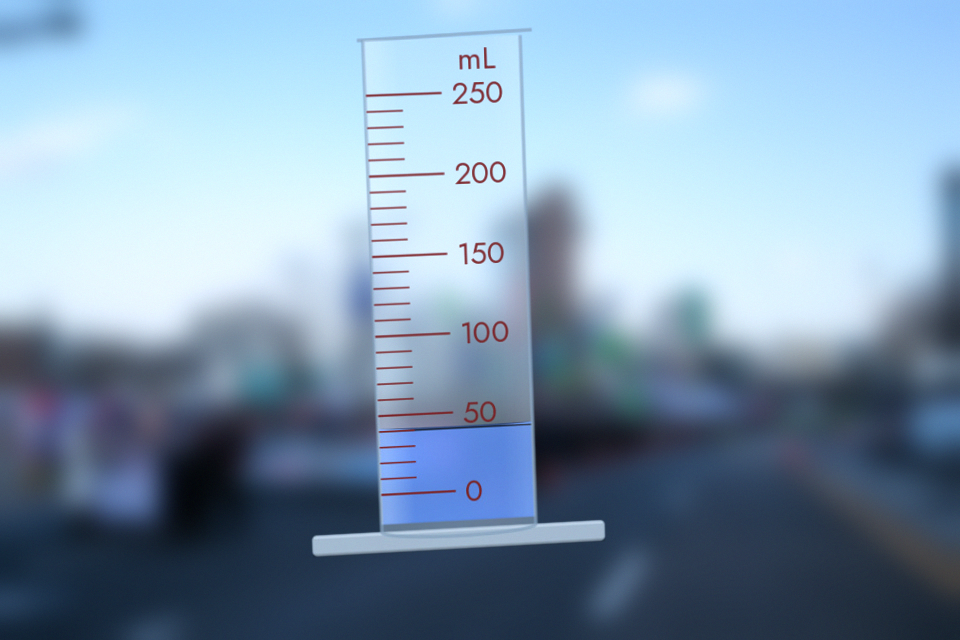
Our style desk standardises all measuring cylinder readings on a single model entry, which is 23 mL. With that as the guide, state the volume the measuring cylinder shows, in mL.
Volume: 40 mL
